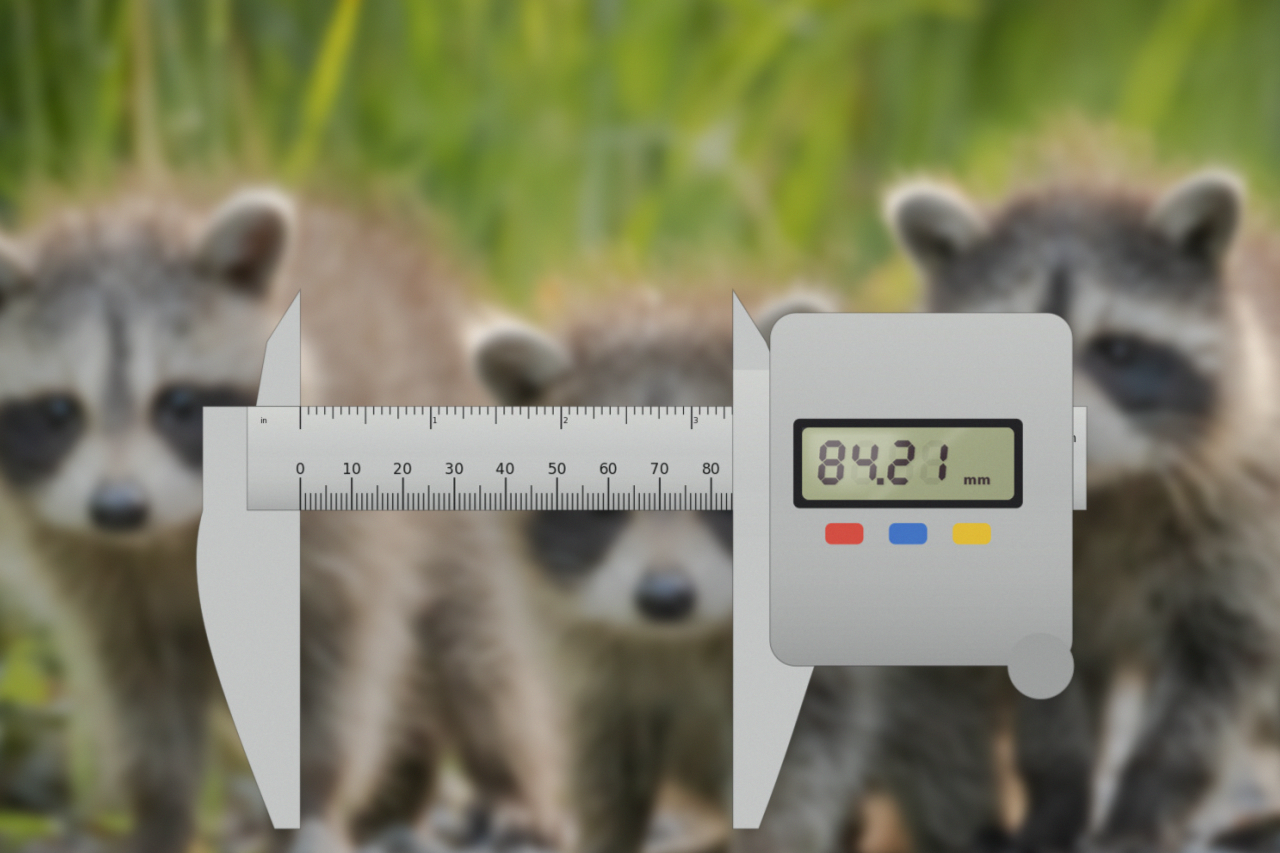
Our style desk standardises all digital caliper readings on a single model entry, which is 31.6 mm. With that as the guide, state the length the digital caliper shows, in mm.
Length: 84.21 mm
